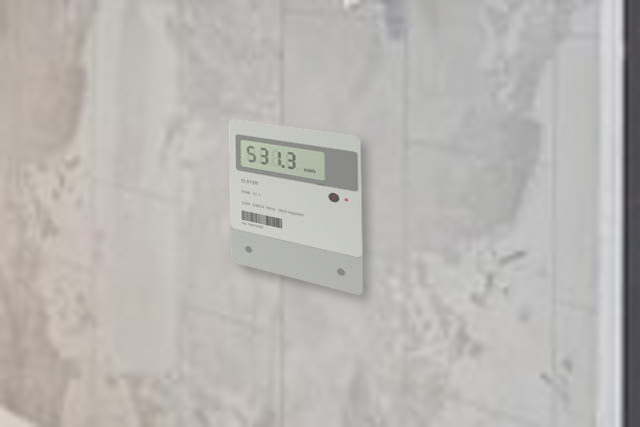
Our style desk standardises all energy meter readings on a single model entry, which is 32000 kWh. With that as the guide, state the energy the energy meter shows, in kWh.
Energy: 531.3 kWh
